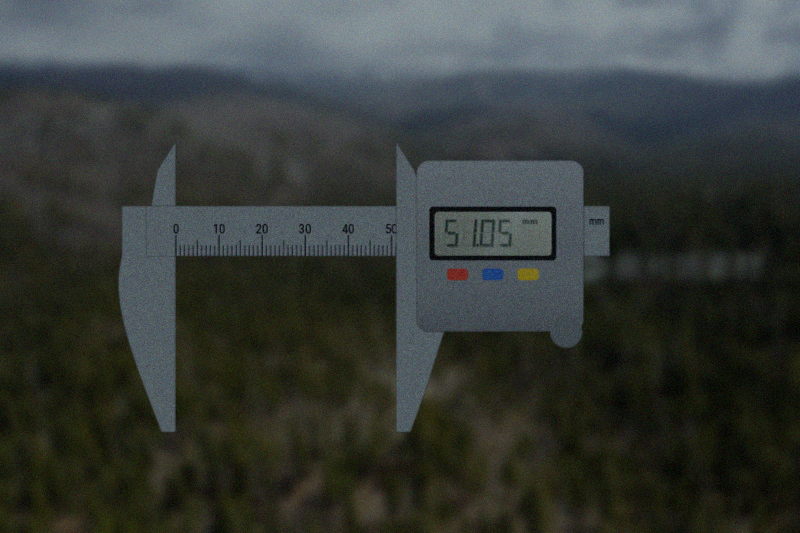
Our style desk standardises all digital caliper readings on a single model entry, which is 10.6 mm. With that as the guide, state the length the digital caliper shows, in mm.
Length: 51.05 mm
